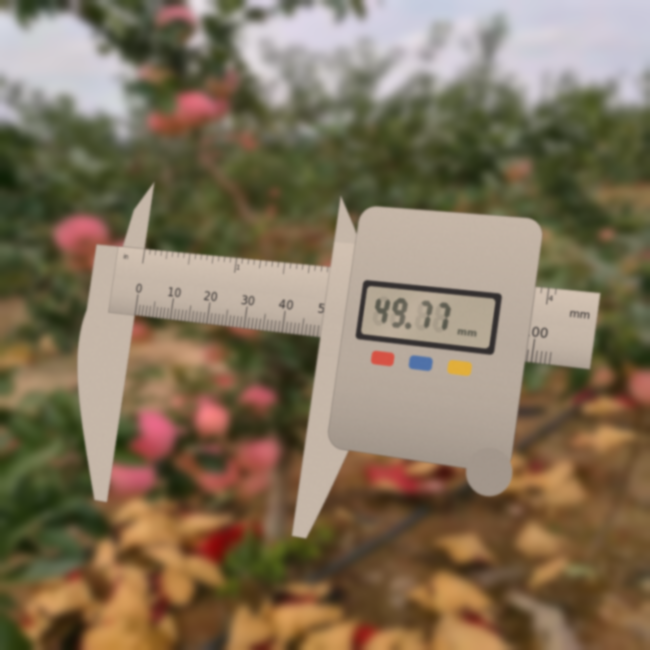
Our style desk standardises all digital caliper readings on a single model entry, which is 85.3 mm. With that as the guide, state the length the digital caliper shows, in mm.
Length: 49.77 mm
